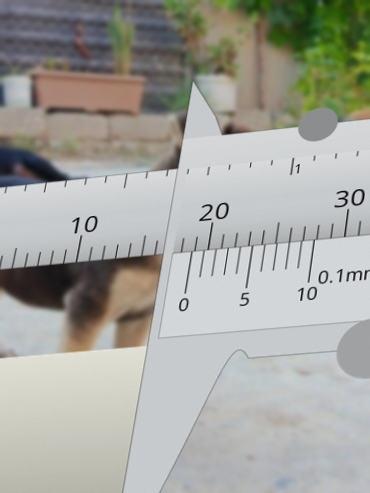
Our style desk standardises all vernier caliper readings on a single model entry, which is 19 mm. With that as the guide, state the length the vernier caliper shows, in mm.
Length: 18.8 mm
